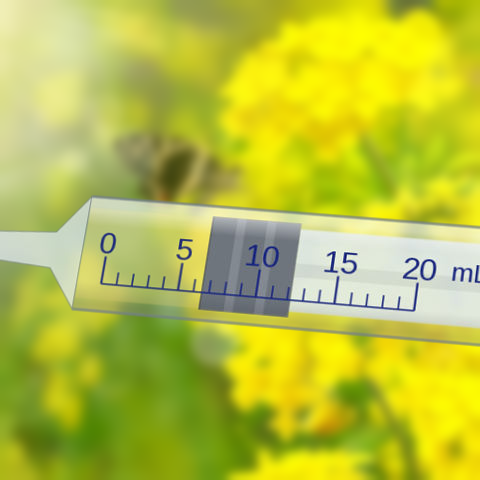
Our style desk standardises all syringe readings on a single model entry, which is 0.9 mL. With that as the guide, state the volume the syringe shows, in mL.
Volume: 6.5 mL
